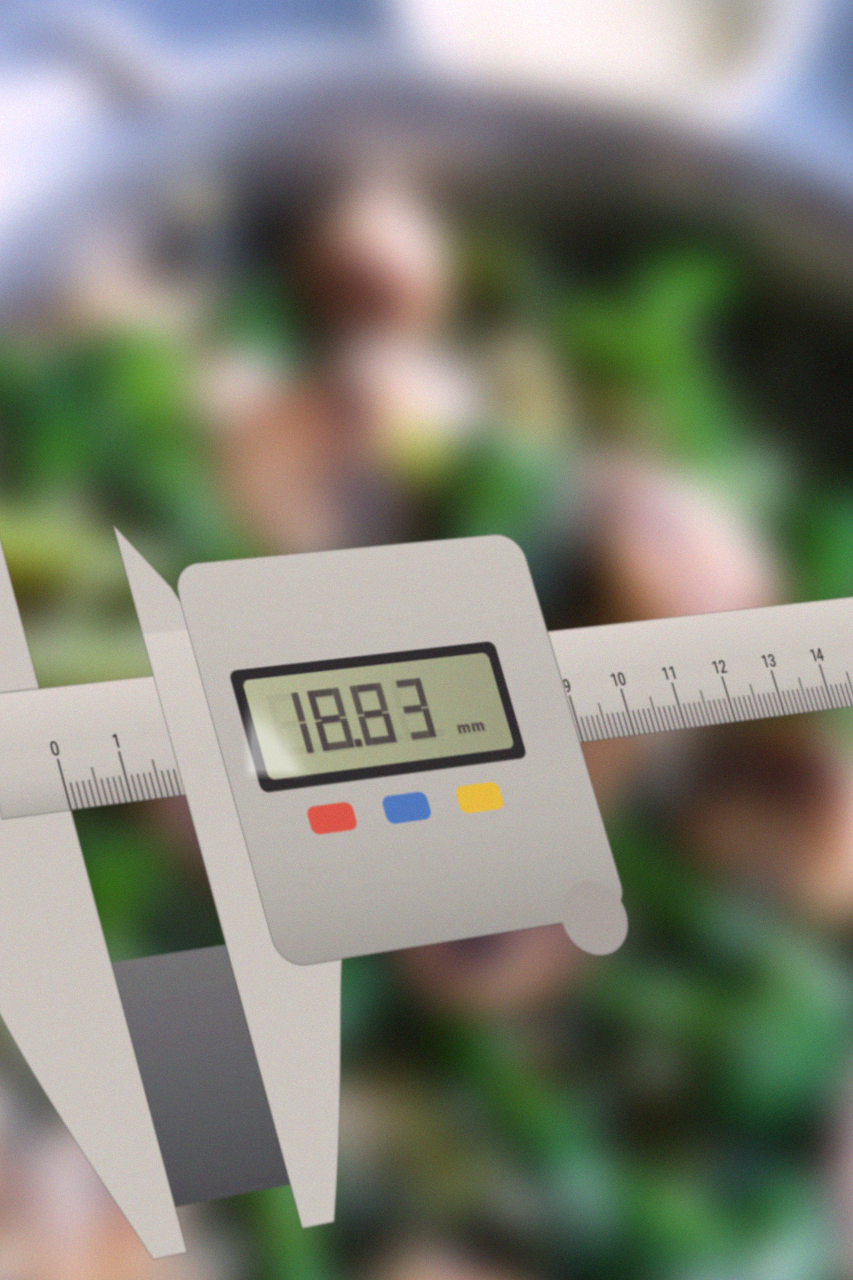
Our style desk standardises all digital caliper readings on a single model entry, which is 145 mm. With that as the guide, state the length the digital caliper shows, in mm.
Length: 18.83 mm
